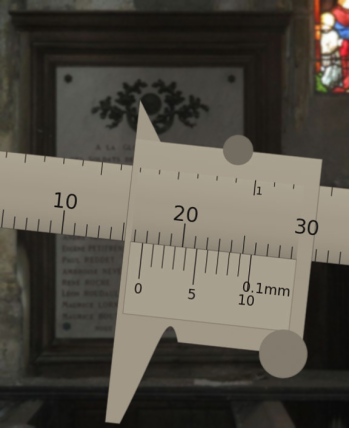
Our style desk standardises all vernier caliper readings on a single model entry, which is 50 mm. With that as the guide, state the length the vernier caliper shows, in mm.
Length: 16.7 mm
